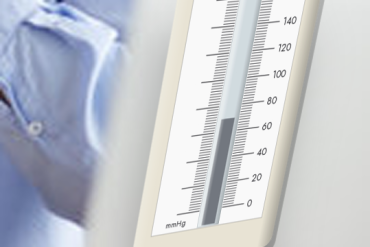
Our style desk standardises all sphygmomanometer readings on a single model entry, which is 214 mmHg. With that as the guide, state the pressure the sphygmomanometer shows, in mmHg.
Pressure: 70 mmHg
